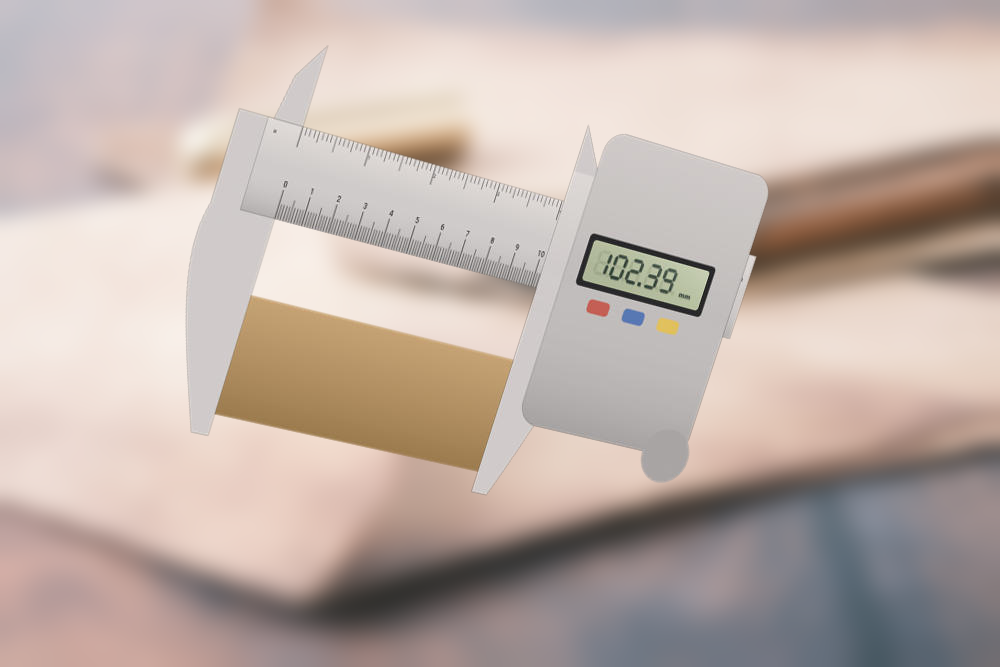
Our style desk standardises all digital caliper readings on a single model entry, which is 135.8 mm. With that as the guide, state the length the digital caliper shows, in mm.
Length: 102.39 mm
